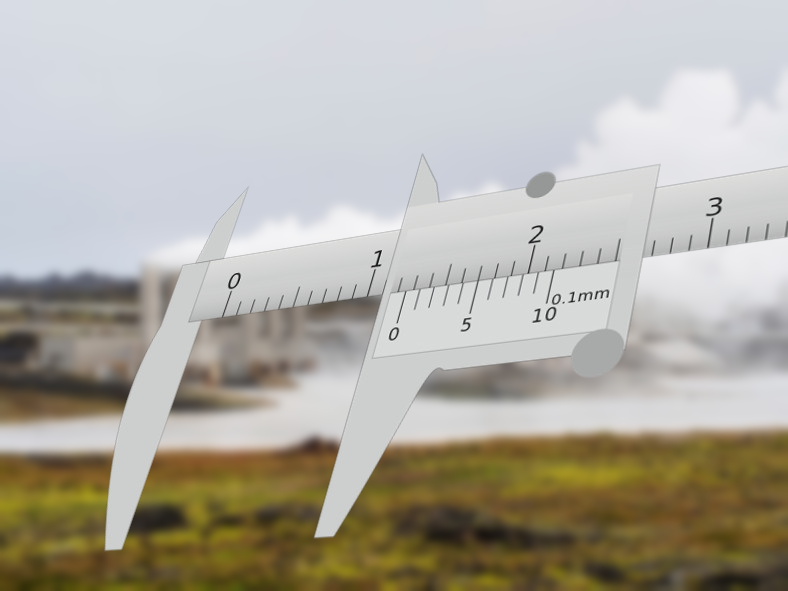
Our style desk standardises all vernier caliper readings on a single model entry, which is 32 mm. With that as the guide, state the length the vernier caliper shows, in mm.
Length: 12.5 mm
